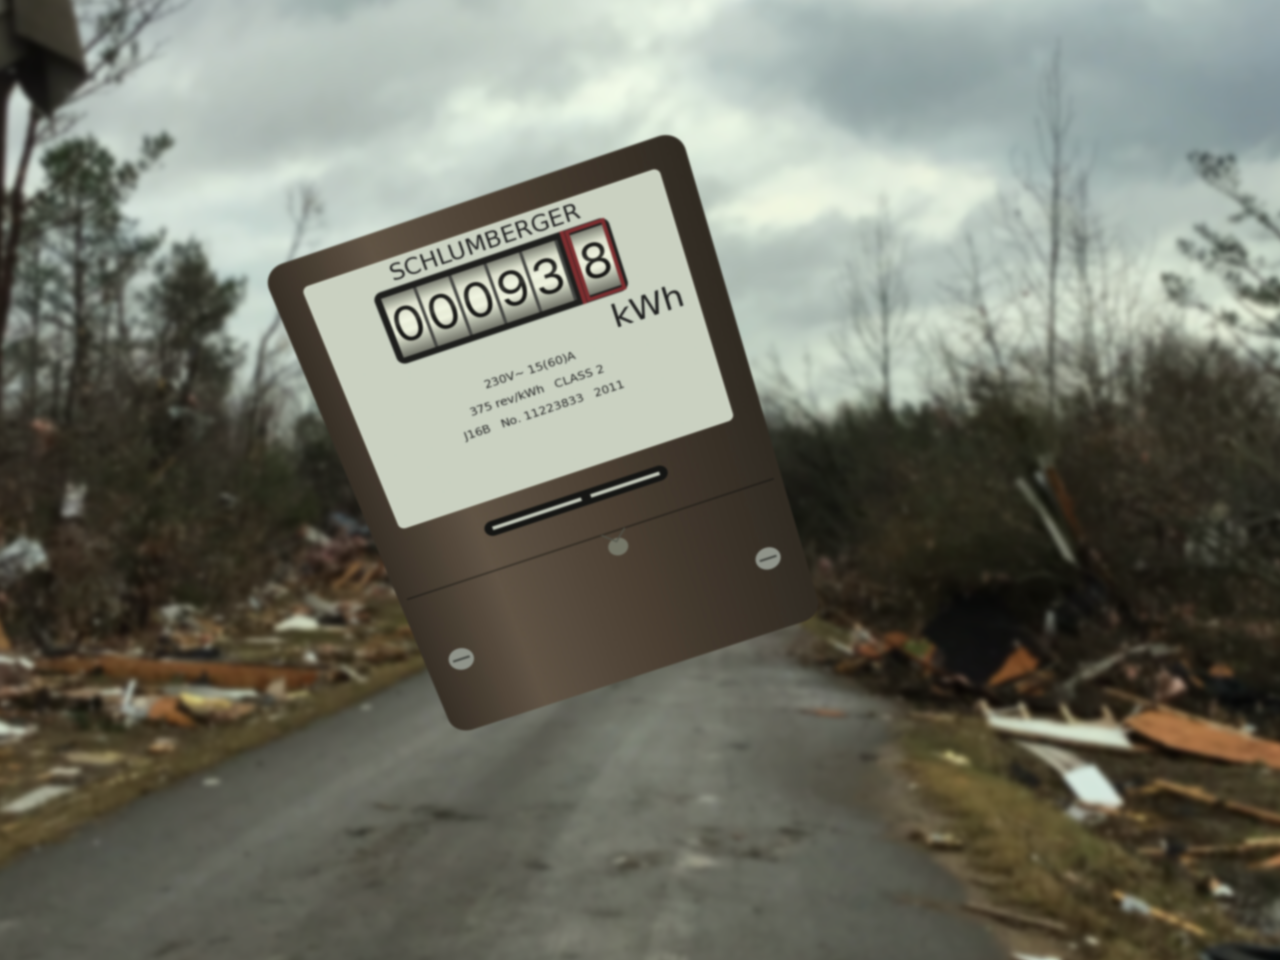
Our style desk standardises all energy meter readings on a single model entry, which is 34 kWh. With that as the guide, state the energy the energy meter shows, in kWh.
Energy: 93.8 kWh
